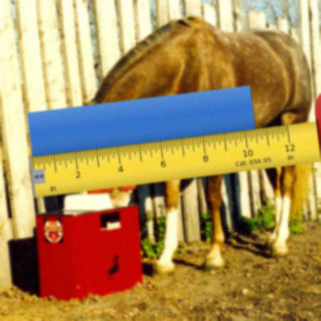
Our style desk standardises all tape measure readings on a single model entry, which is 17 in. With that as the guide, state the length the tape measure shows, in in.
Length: 10.5 in
